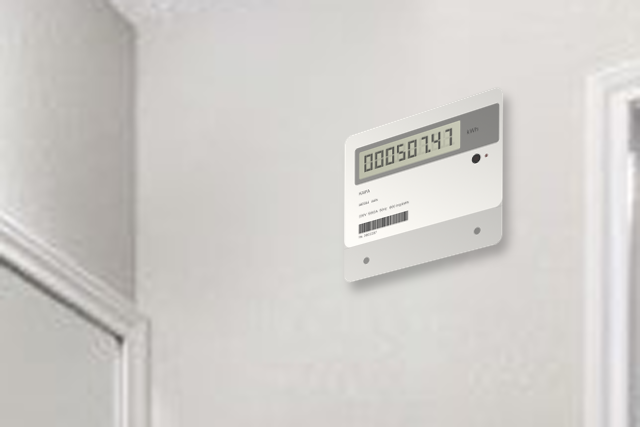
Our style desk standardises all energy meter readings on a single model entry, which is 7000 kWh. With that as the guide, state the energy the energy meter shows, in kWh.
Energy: 507.47 kWh
